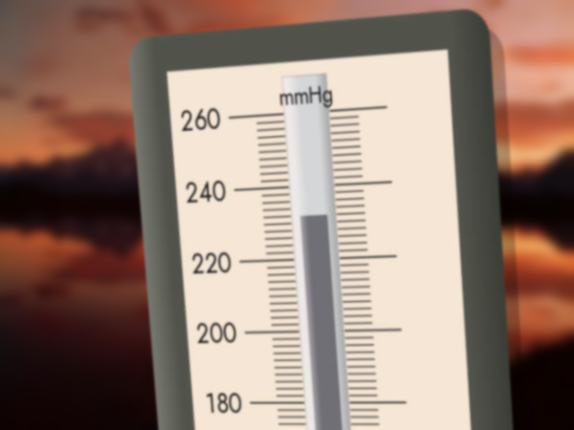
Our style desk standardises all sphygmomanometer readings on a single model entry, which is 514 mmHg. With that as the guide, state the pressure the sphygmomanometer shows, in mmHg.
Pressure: 232 mmHg
